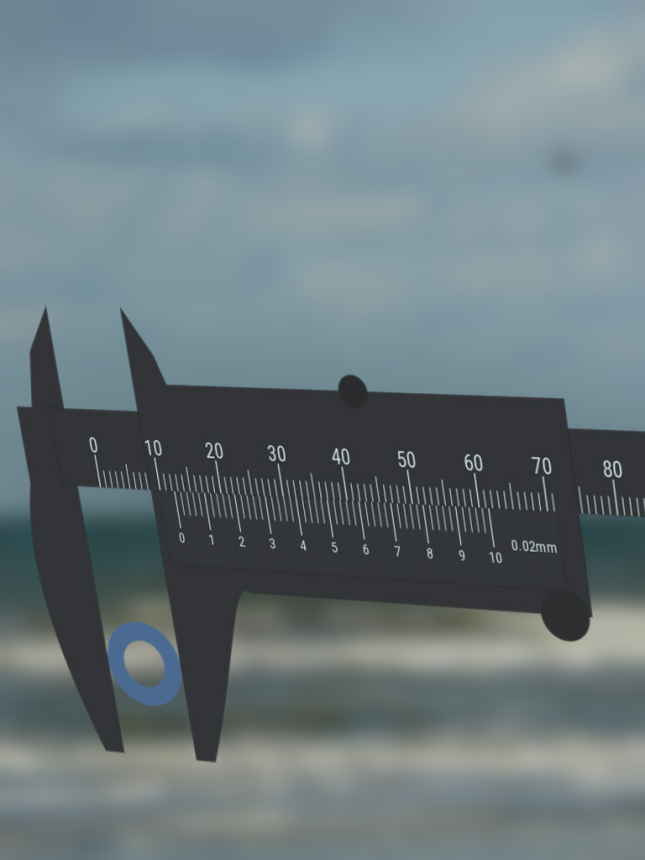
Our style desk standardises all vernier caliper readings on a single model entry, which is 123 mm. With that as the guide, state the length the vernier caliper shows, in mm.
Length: 12.4 mm
